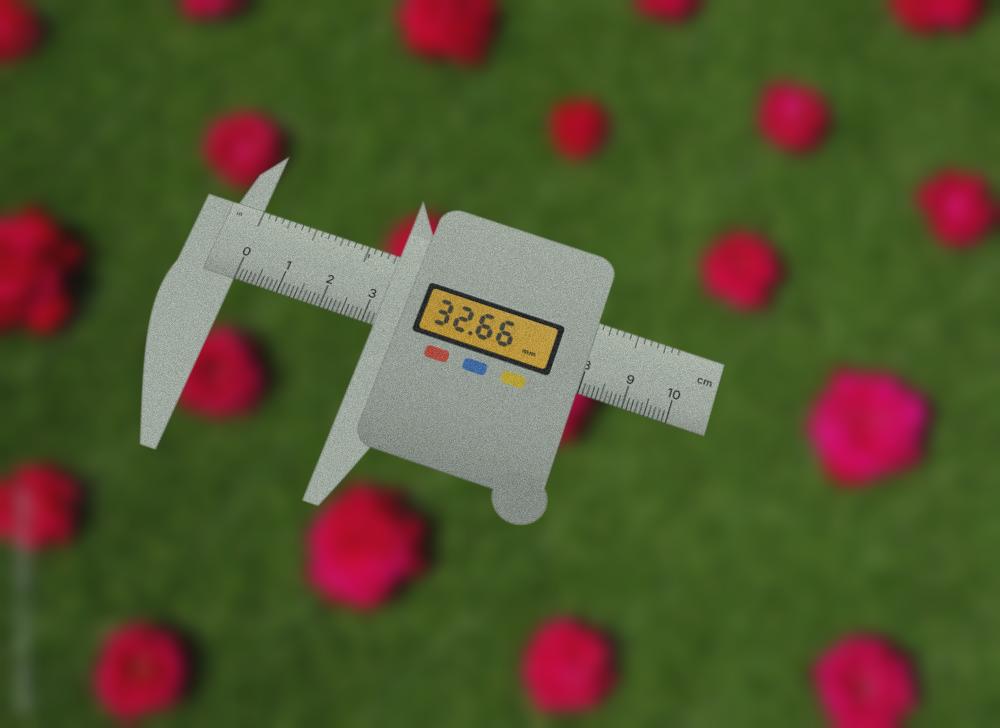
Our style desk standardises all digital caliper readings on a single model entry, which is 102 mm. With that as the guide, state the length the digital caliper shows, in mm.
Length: 32.66 mm
